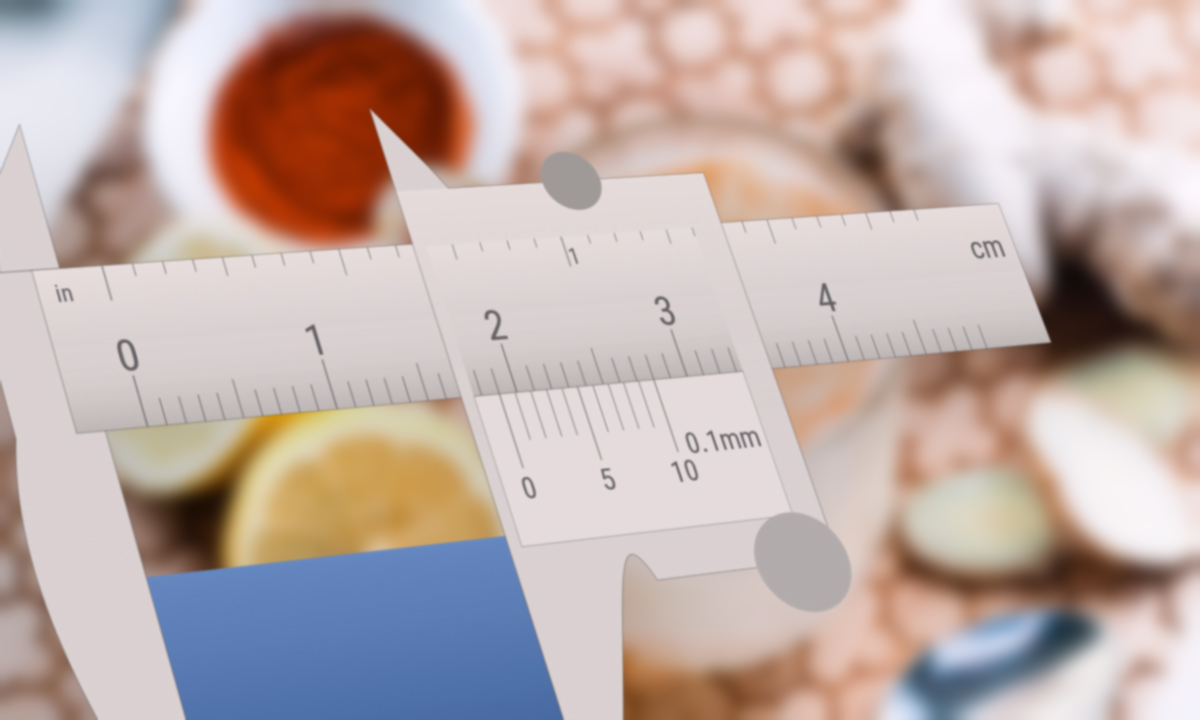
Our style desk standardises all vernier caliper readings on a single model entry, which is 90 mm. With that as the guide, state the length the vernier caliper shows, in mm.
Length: 19.0 mm
